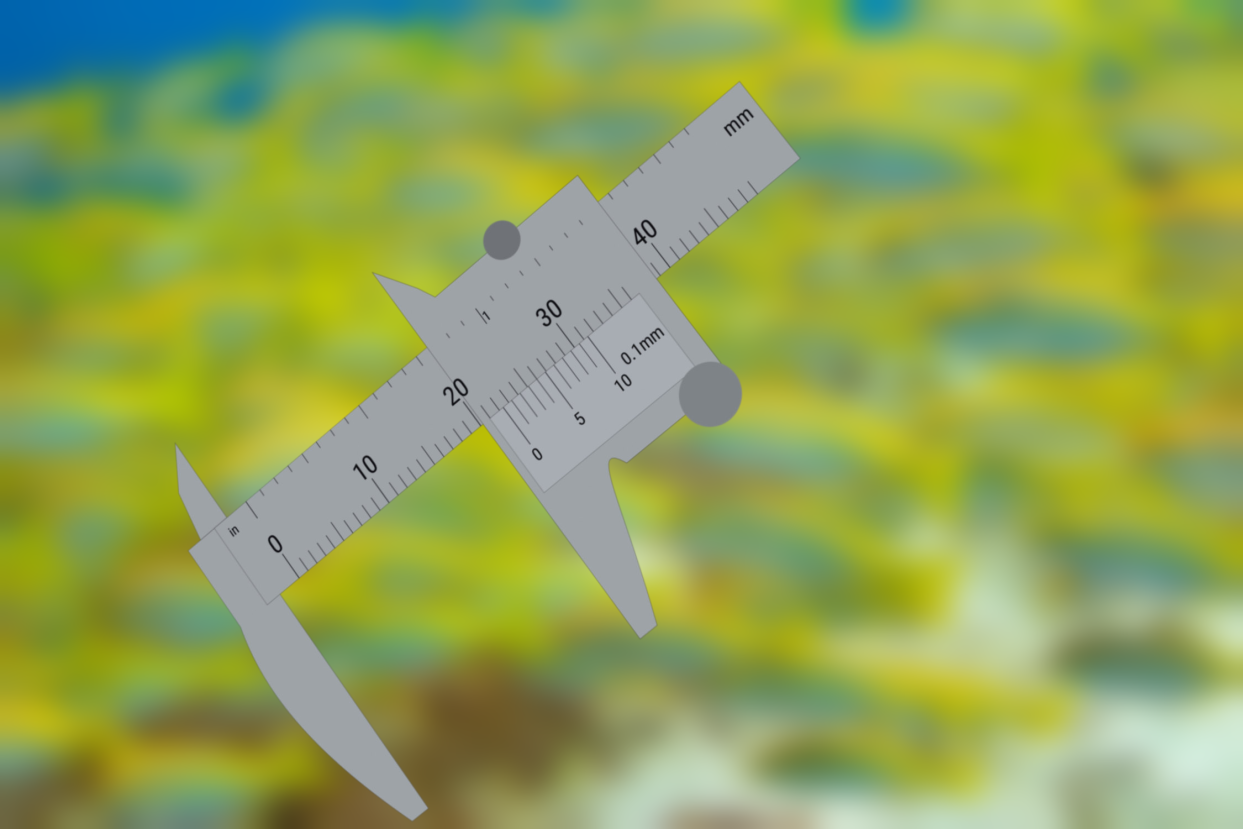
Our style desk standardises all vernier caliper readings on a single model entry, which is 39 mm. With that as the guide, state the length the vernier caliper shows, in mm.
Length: 22.4 mm
